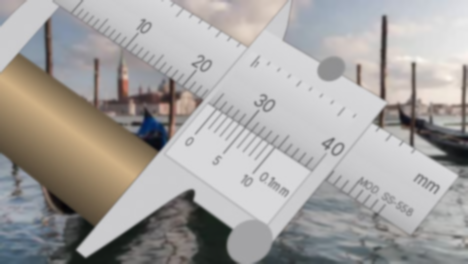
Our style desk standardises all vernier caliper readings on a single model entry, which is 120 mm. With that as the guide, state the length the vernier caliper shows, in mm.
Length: 25.6 mm
